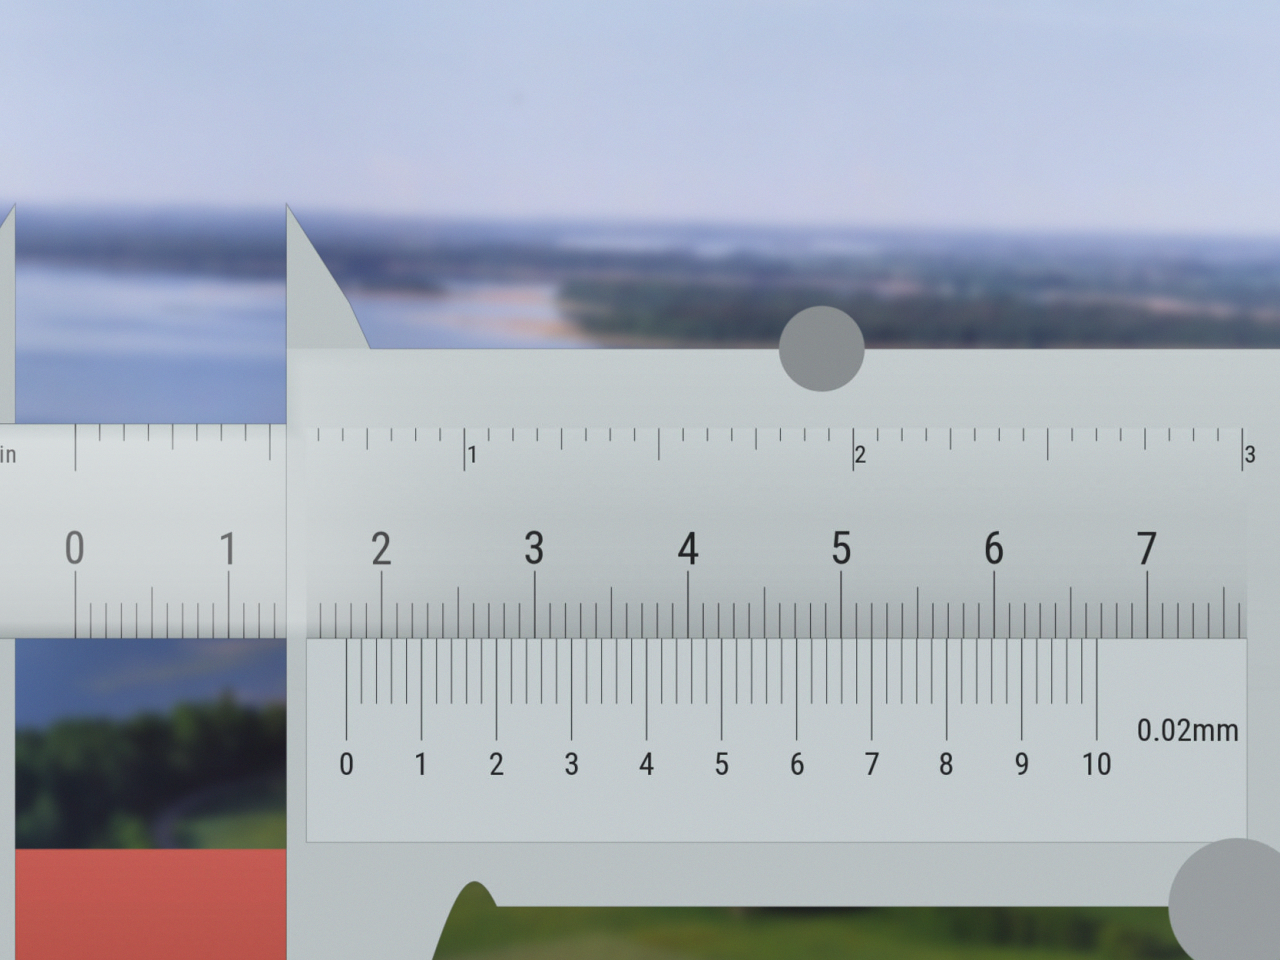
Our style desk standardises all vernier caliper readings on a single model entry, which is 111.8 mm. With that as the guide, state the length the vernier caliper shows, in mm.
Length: 17.7 mm
